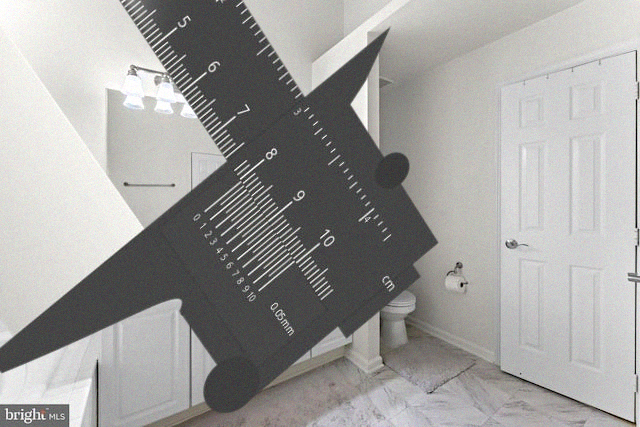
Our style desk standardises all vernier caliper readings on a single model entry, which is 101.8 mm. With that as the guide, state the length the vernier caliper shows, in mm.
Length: 80.5 mm
